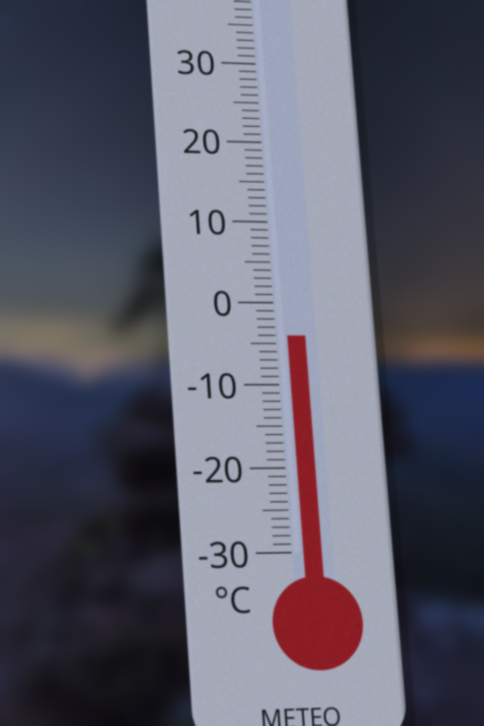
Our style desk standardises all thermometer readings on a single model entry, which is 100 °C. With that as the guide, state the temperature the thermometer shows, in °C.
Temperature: -4 °C
